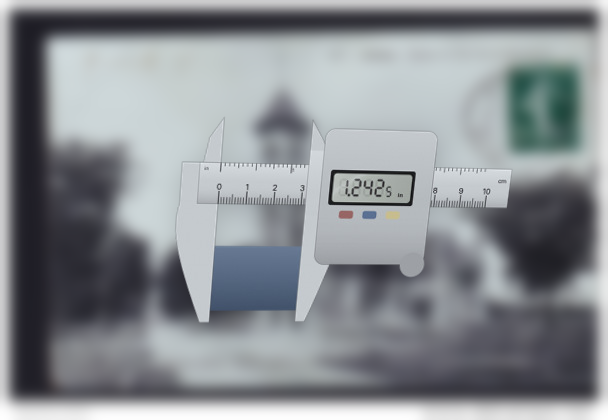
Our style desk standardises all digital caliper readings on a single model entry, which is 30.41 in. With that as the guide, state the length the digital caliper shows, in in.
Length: 1.2425 in
